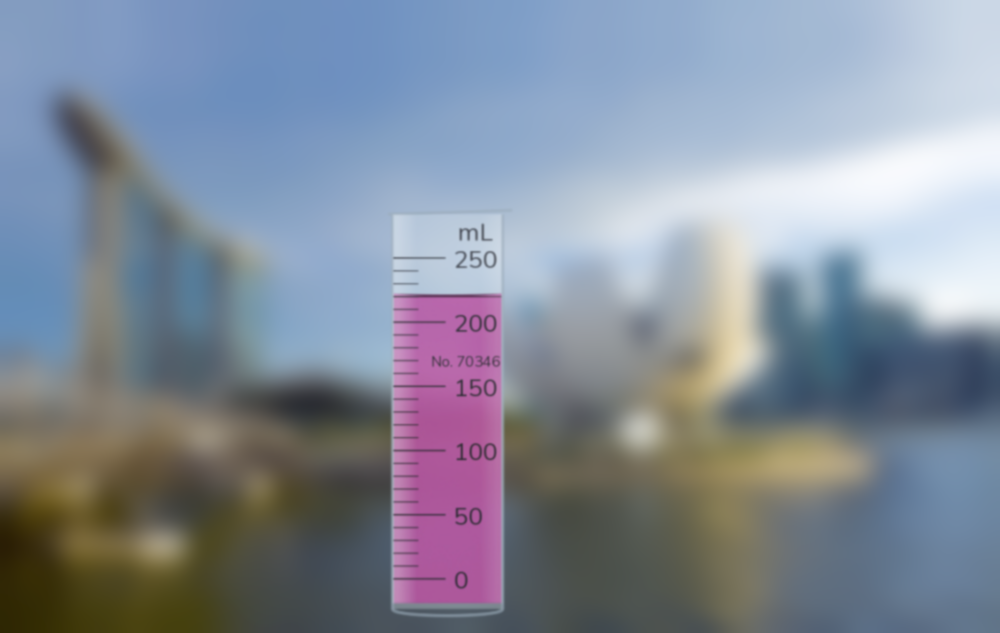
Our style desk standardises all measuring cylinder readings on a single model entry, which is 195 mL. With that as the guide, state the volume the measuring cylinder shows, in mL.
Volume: 220 mL
